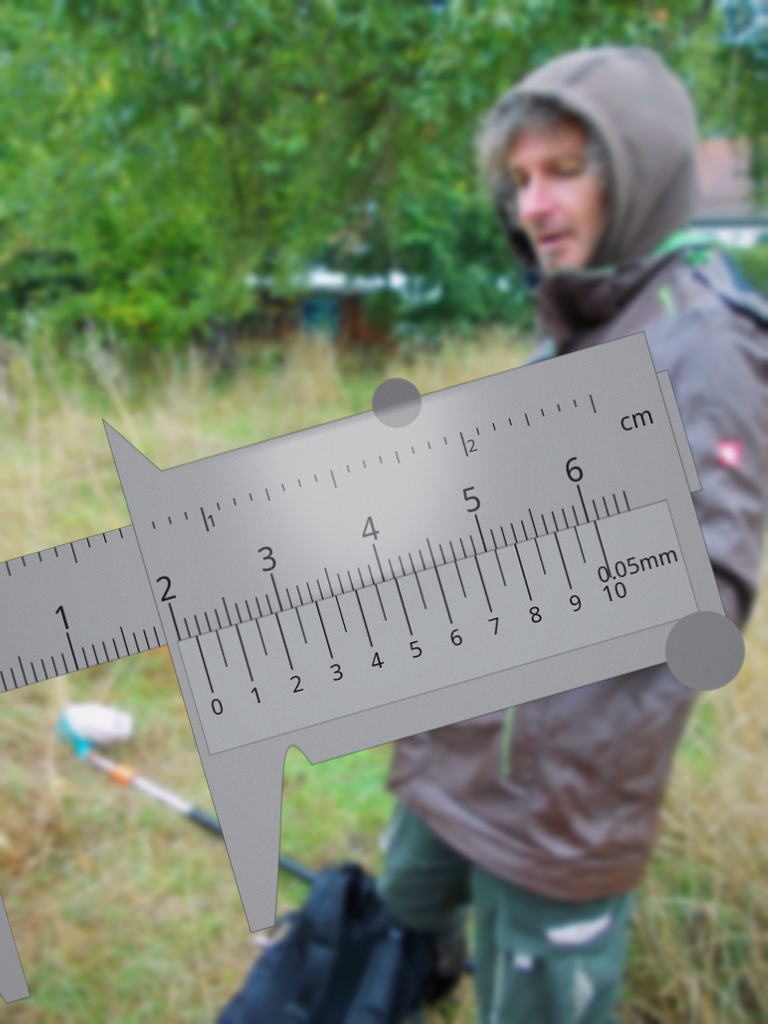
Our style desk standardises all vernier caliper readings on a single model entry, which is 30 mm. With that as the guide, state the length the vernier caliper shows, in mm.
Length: 21.6 mm
